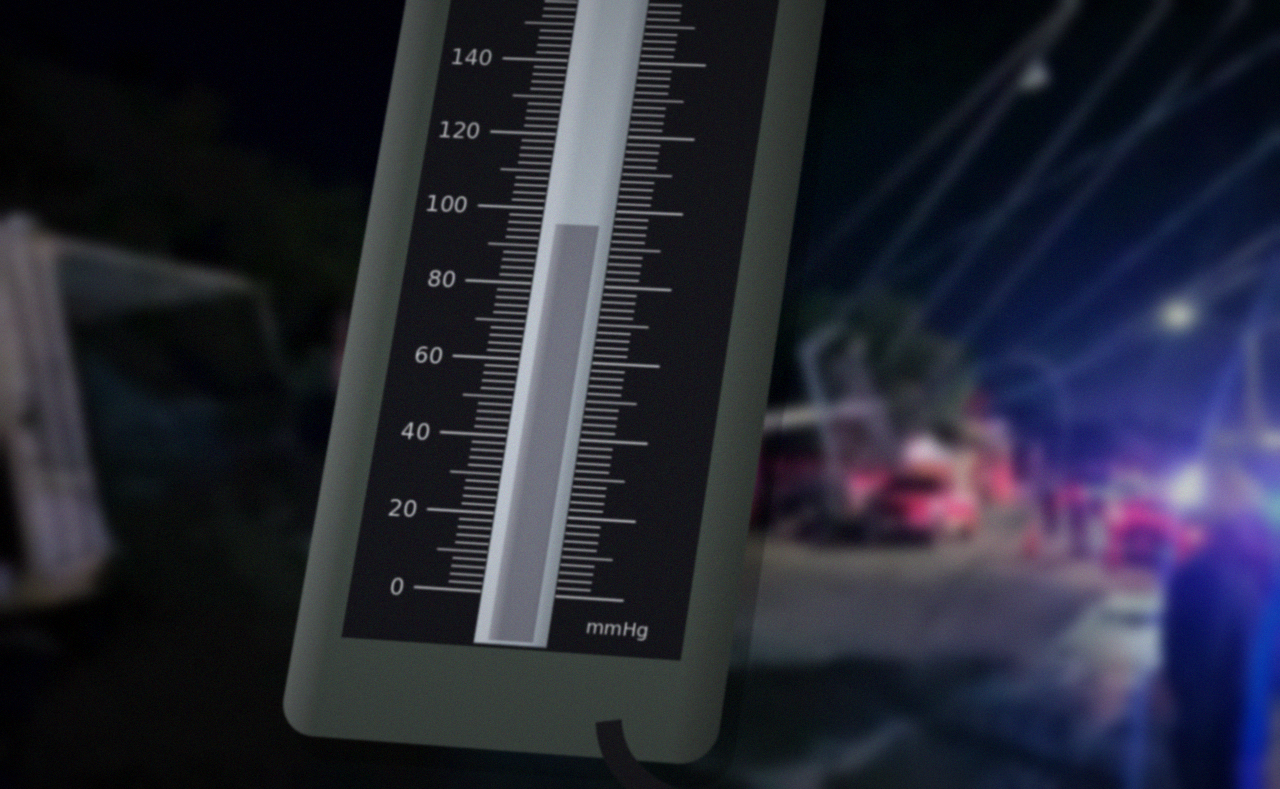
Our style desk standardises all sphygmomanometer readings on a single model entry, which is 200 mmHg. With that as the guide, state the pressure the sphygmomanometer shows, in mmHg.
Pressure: 96 mmHg
